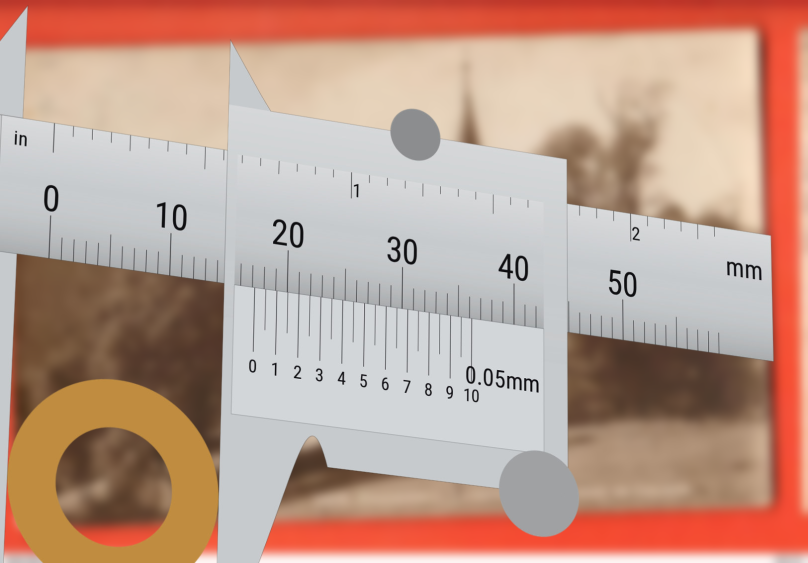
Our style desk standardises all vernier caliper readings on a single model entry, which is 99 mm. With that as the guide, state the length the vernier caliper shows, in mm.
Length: 17.2 mm
